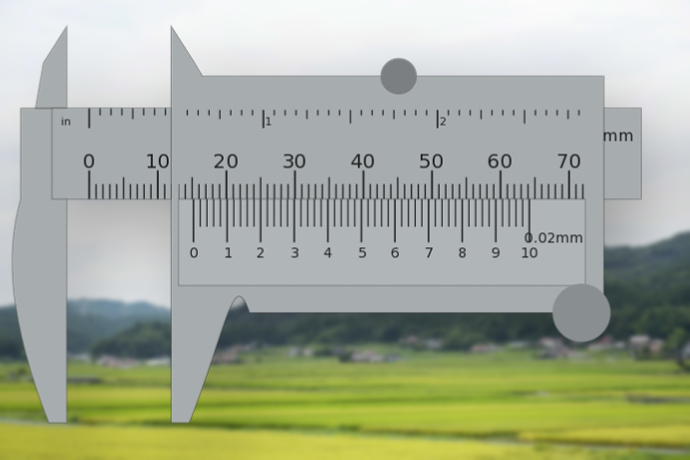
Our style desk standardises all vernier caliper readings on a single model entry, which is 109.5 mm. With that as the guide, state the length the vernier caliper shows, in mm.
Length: 15.2 mm
